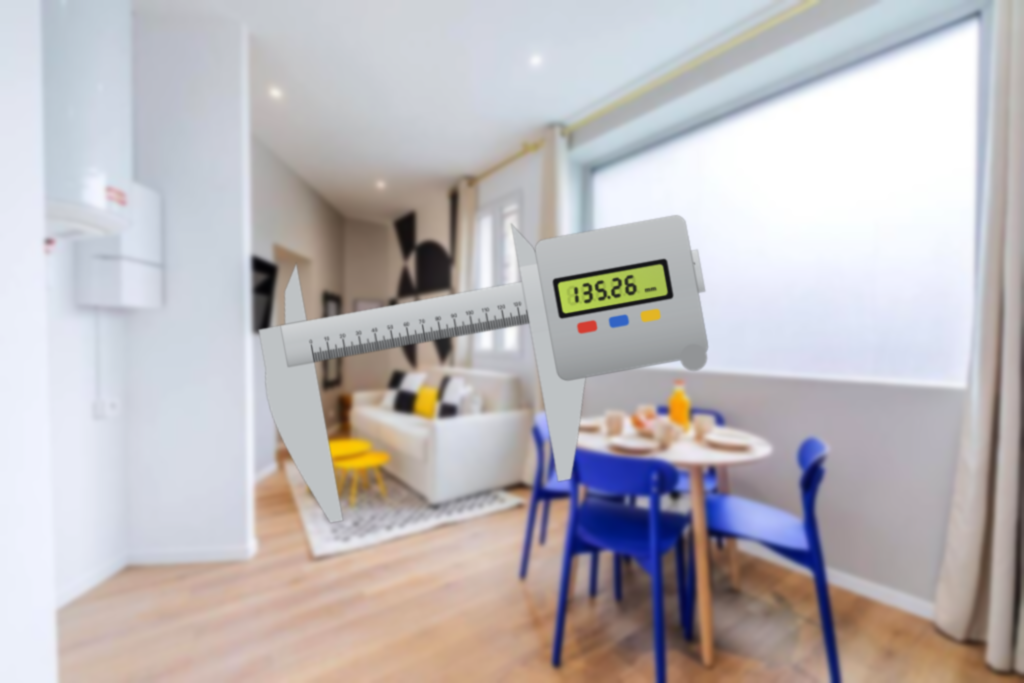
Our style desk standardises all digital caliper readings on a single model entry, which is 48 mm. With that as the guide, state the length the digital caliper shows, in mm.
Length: 135.26 mm
